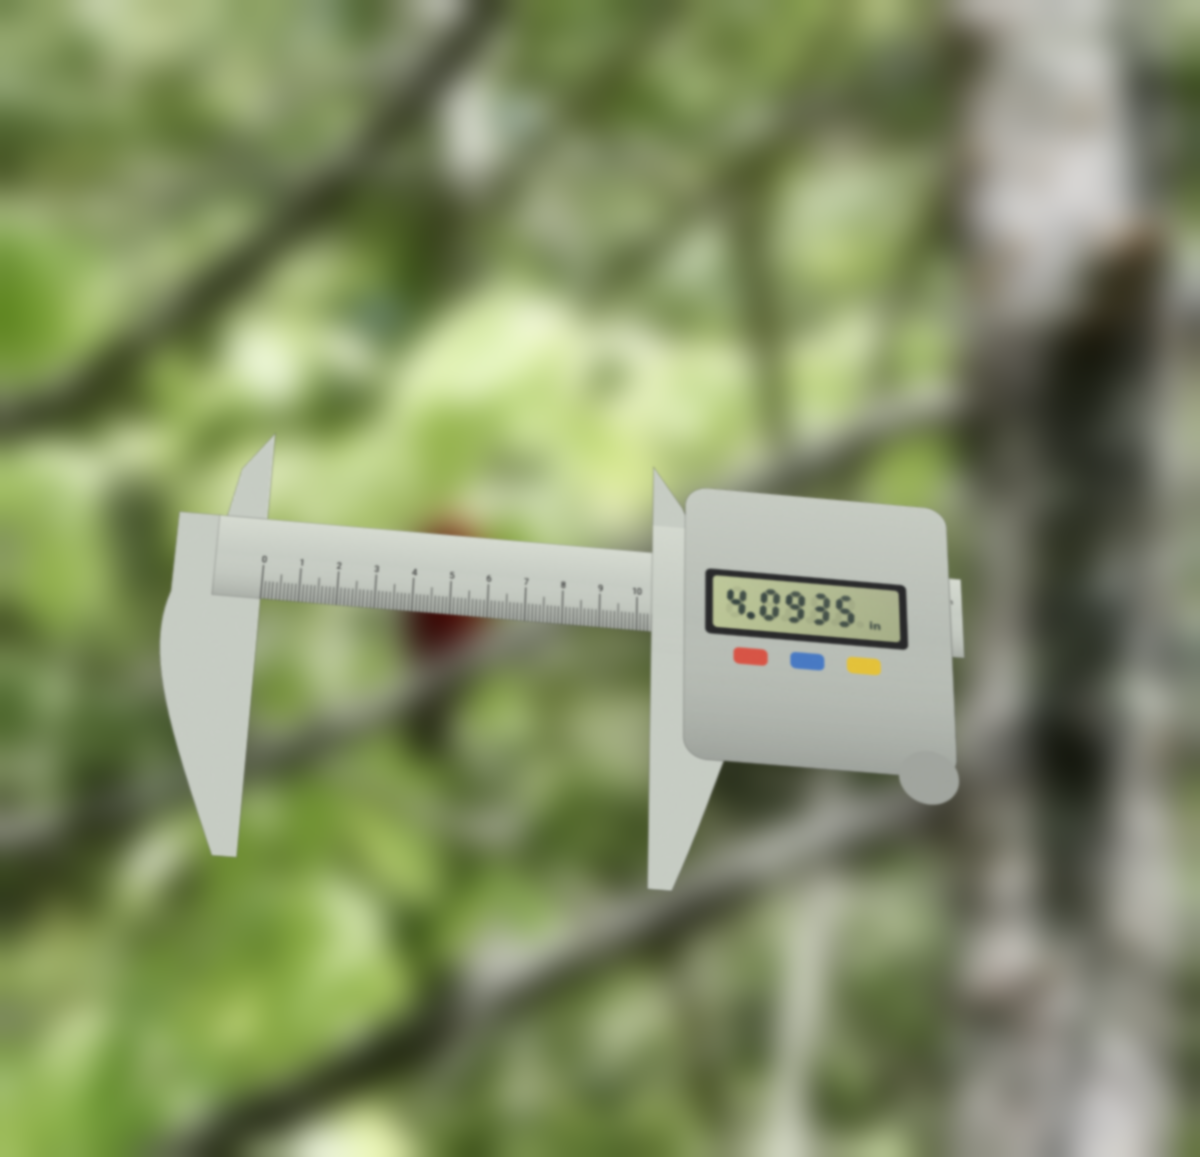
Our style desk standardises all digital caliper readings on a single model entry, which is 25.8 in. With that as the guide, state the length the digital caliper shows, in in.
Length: 4.0935 in
